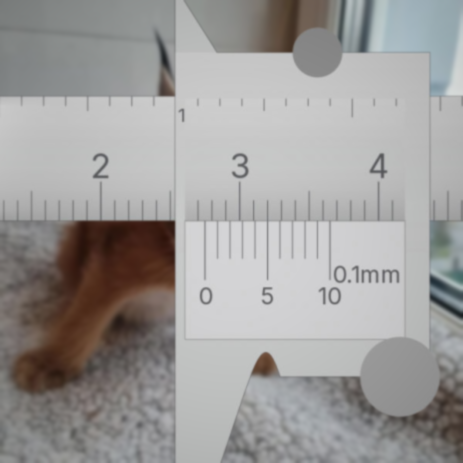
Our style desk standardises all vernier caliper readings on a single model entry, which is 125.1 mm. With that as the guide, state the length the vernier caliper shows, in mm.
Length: 27.5 mm
